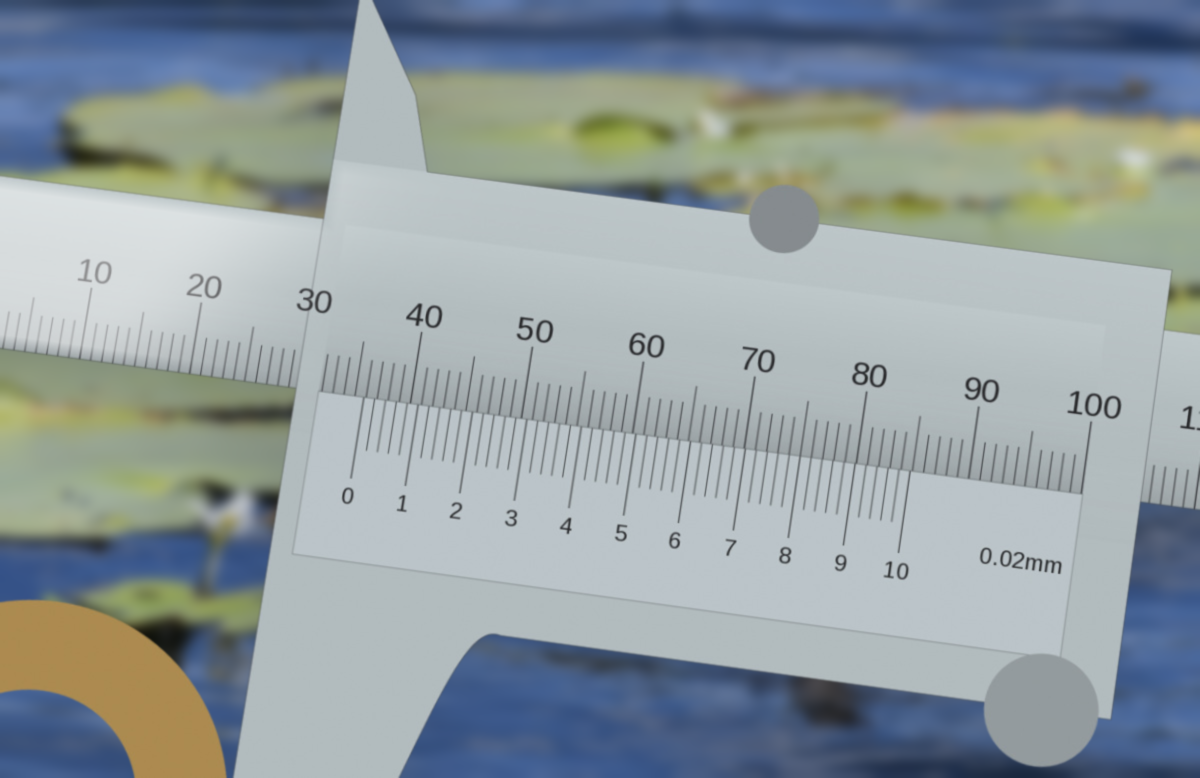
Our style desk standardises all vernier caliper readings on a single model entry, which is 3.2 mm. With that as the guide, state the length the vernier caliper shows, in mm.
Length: 35.8 mm
